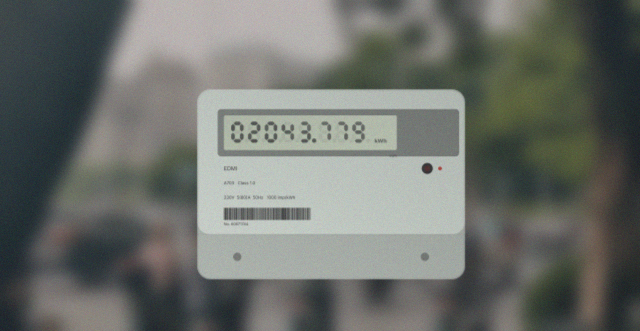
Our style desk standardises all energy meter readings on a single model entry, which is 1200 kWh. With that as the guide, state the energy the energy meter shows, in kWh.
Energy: 2043.779 kWh
